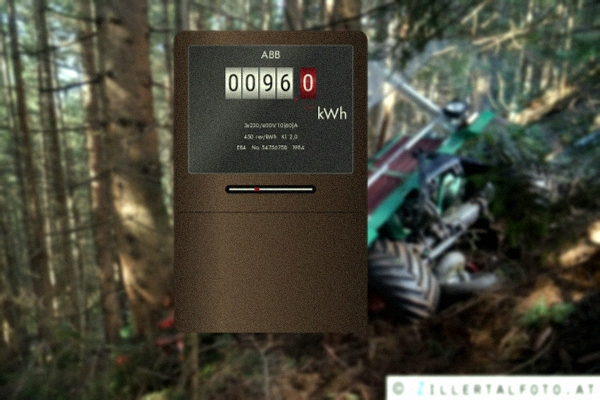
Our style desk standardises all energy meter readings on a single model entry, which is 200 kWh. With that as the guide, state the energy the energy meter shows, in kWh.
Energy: 96.0 kWh
